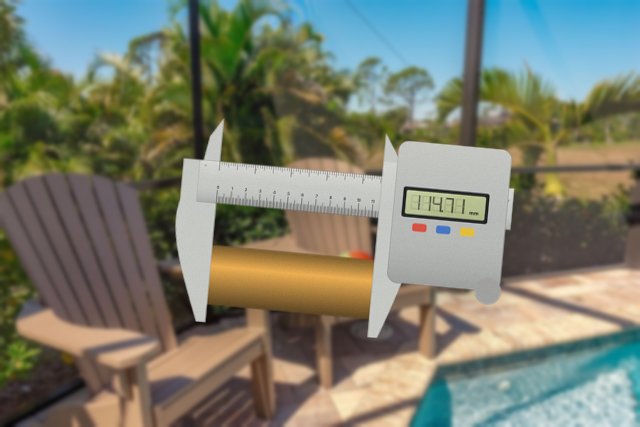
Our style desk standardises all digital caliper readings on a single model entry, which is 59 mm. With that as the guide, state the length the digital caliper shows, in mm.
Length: 114.71 mm
